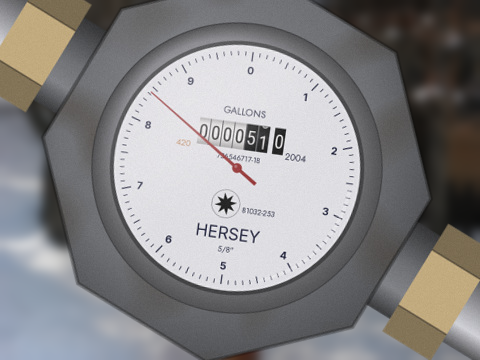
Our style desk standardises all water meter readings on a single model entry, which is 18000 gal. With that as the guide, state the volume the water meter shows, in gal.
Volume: 508.4 gal
